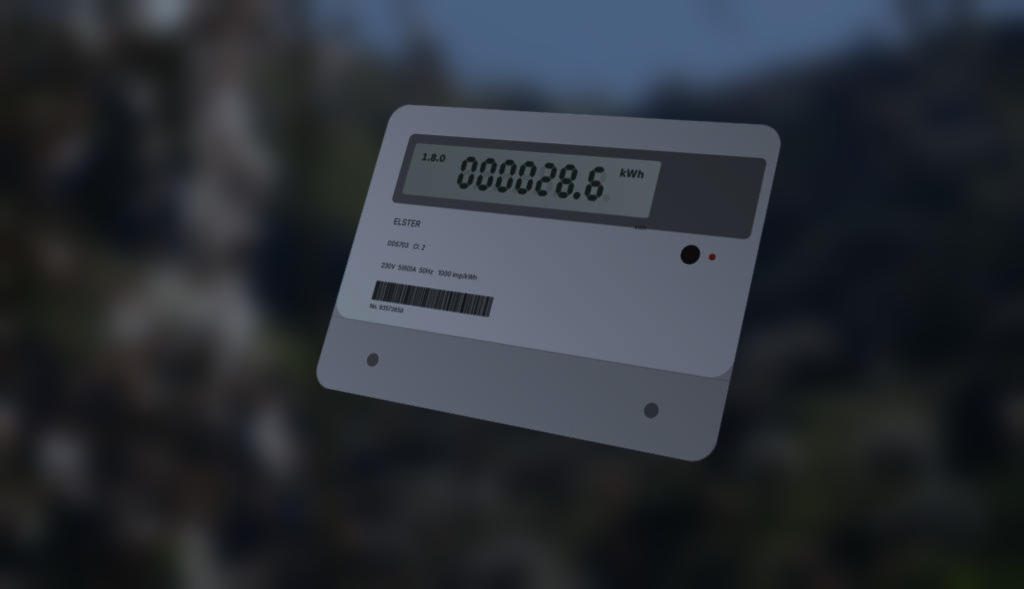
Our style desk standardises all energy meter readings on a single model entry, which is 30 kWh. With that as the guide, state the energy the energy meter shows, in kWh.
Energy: 28.6 kWh
